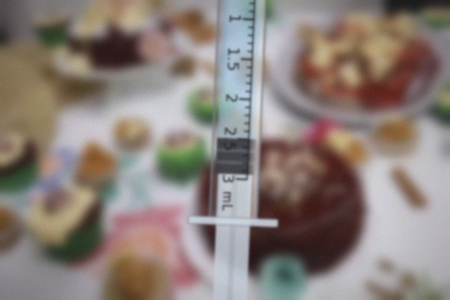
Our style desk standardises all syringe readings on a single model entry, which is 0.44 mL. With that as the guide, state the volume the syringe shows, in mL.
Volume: 2.5 mL
